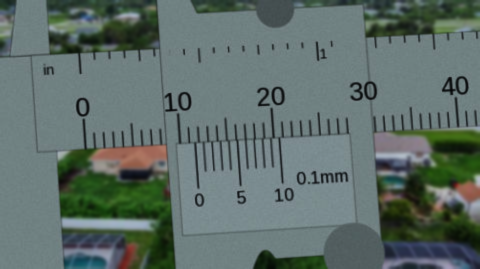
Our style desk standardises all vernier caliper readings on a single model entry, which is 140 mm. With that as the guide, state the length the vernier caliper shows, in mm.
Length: 11.6 mm
